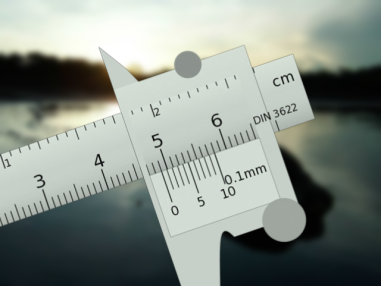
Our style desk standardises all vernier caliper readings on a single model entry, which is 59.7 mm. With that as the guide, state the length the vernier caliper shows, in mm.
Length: 49.0 mm
